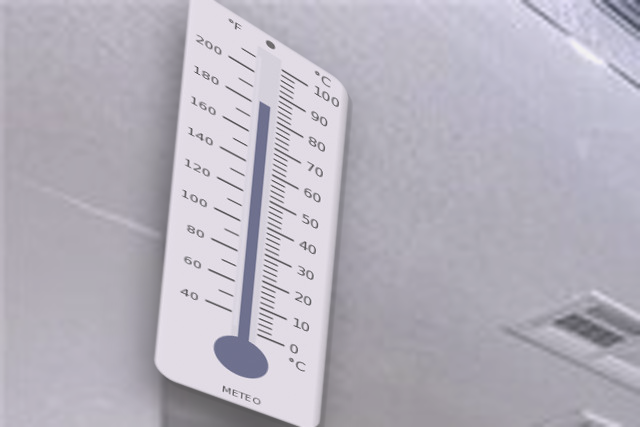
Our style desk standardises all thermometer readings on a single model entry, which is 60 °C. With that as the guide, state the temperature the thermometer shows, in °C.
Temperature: 84 °C
